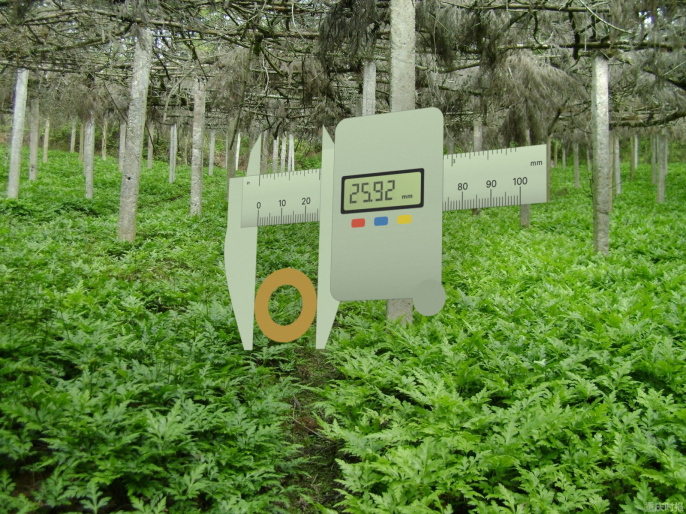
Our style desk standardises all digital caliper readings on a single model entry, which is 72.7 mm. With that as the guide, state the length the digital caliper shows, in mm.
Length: 25.92 mm
